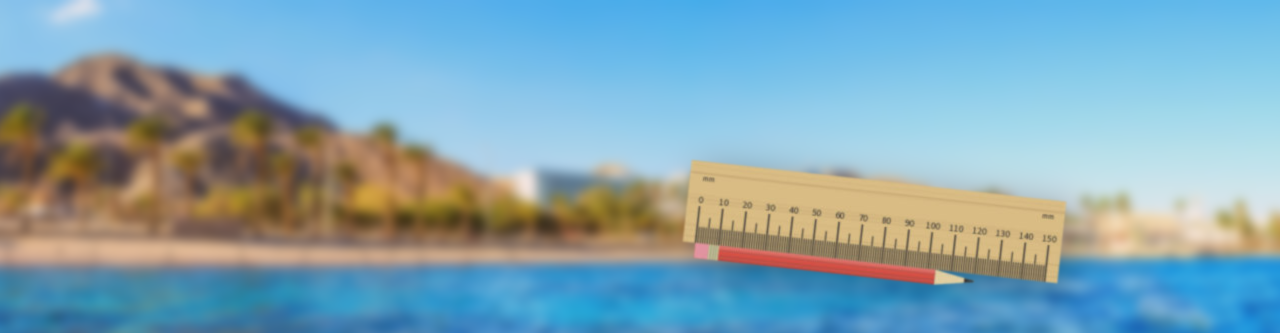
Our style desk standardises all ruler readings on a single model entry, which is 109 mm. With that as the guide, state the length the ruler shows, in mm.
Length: 120 mm
